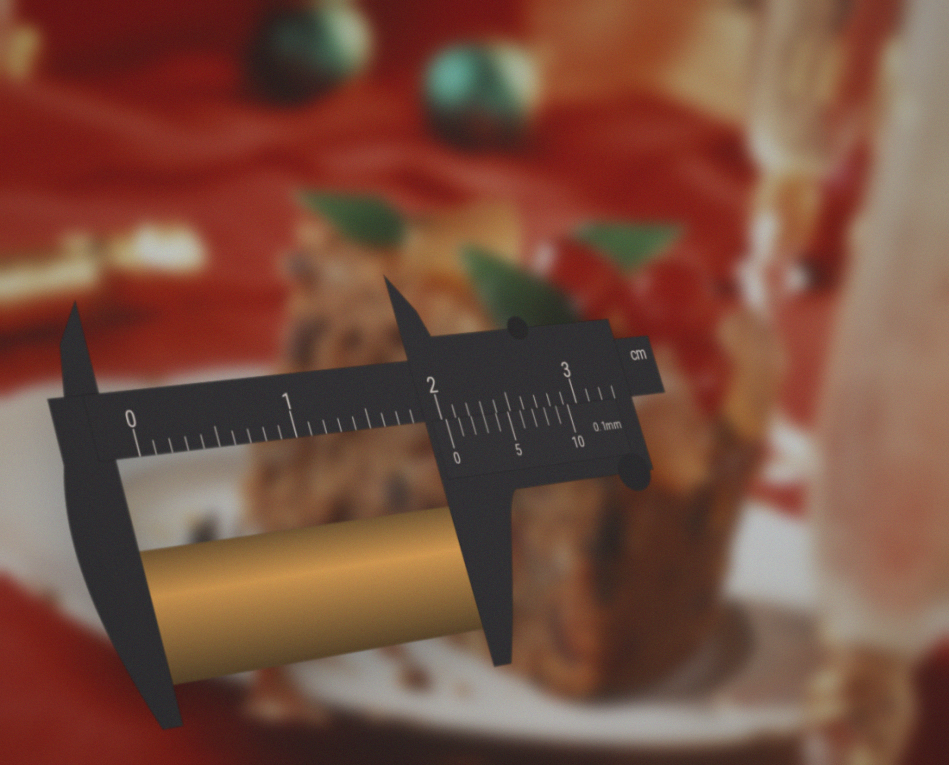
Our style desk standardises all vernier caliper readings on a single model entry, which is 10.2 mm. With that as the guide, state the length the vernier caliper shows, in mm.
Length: 20.3 mm
